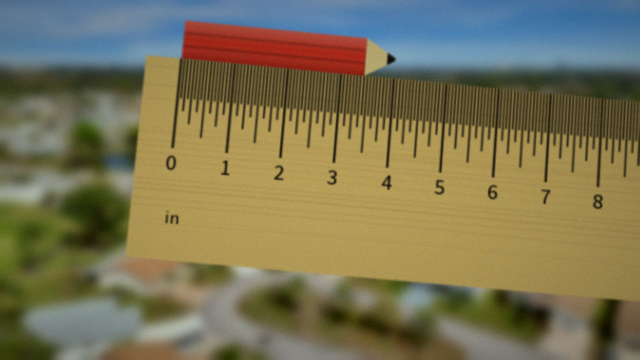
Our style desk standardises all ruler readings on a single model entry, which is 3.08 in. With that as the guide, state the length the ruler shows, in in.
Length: 4 in
